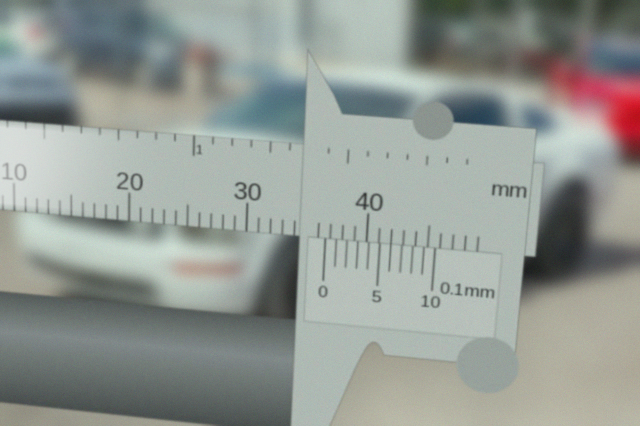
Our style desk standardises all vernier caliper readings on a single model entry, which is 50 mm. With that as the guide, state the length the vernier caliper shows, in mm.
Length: 36.6 mm
